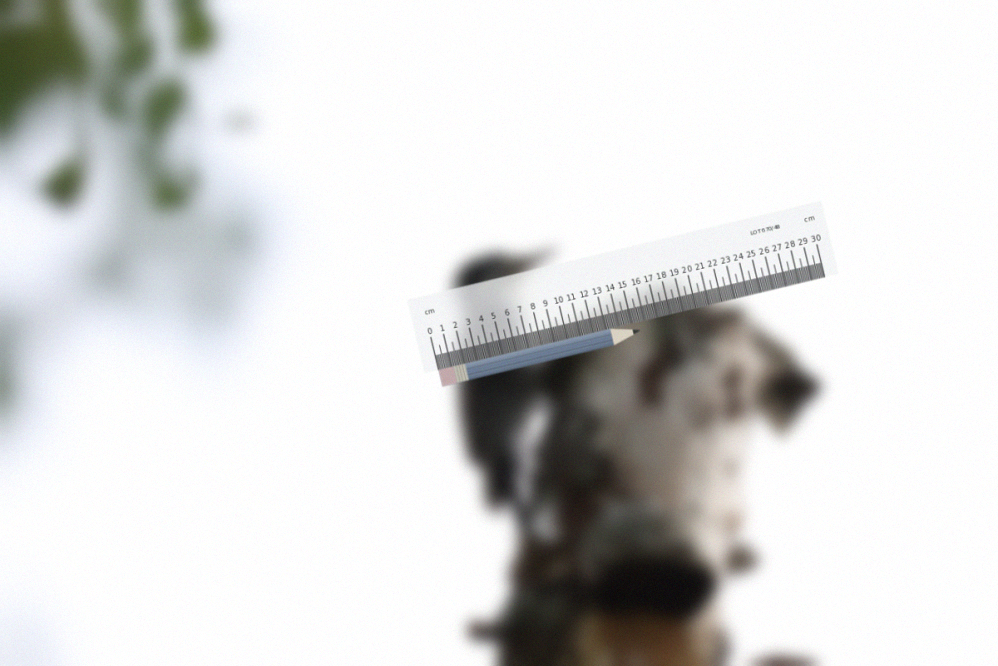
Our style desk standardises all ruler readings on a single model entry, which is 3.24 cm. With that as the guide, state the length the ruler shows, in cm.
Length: 15.5 cm
